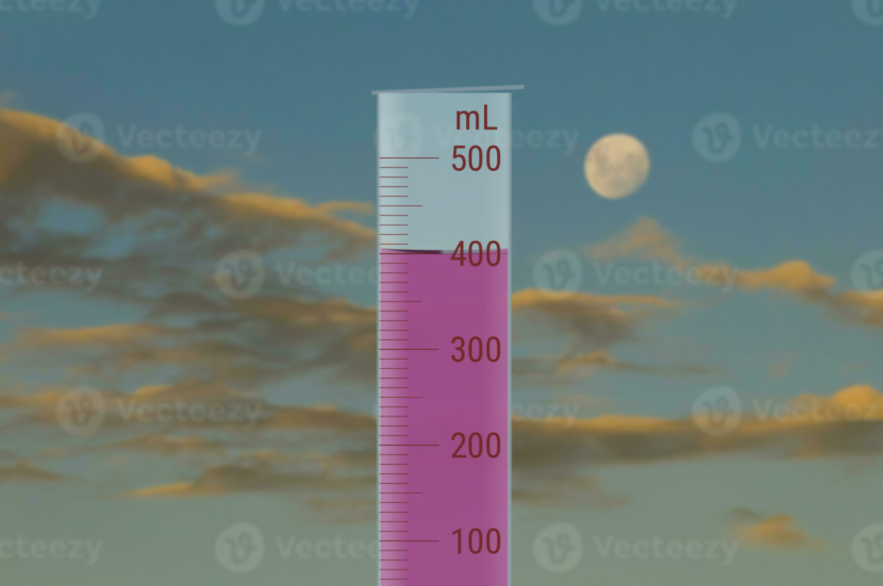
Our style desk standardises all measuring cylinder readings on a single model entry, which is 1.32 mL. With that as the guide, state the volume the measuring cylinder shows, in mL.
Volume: 400 mL
